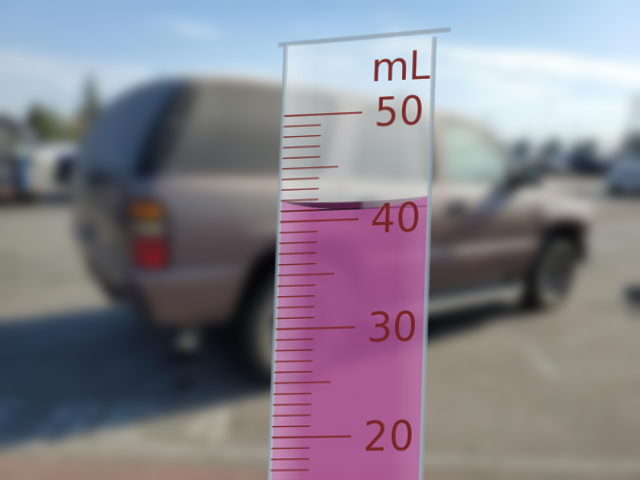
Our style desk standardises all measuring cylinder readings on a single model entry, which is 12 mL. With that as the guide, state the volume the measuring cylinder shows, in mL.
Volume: 41 mL
